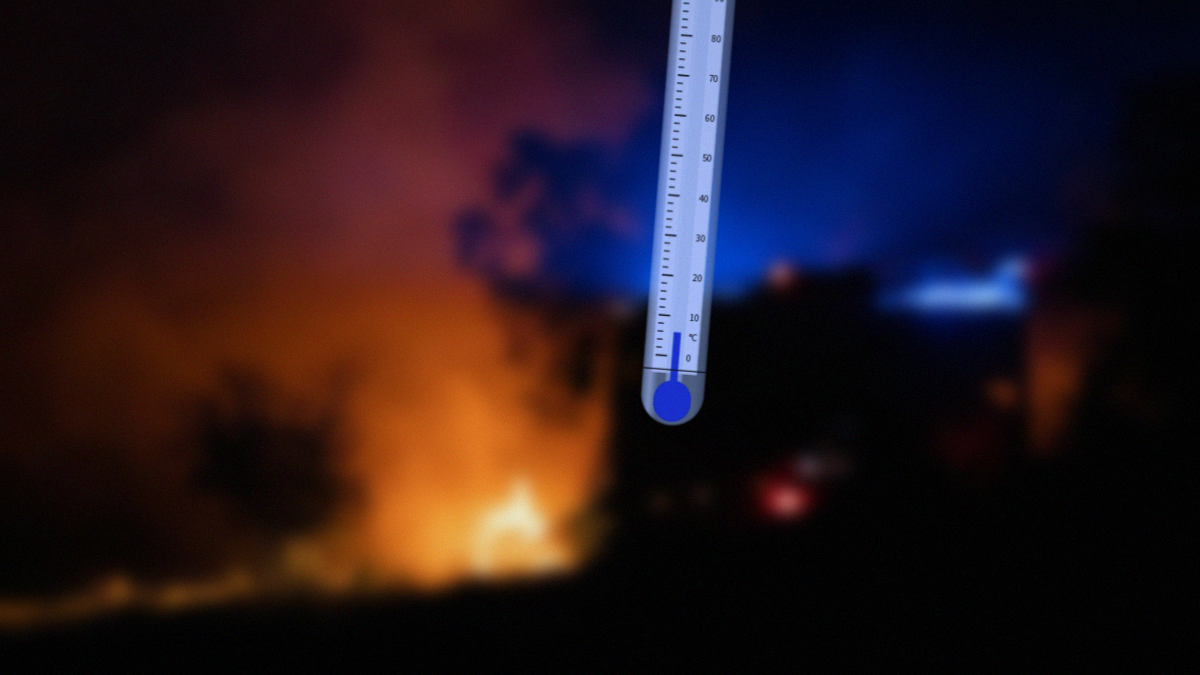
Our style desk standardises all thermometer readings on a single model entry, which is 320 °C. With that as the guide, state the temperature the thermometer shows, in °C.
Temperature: 6 °C
